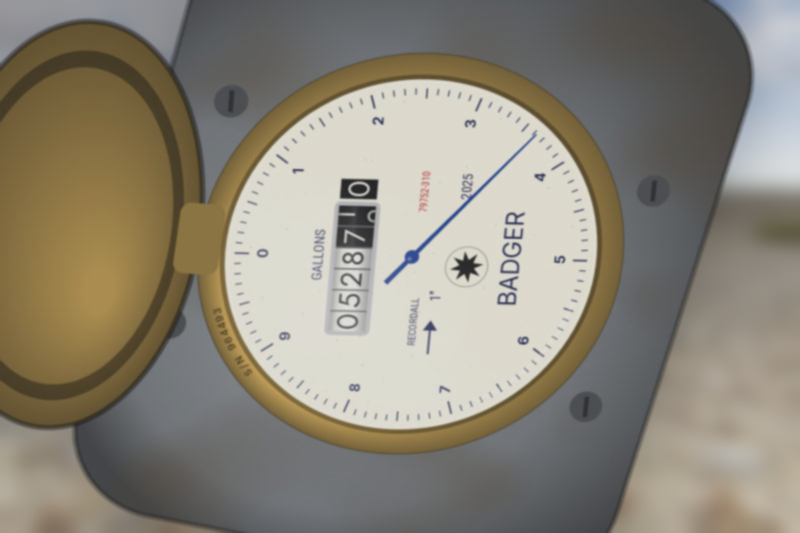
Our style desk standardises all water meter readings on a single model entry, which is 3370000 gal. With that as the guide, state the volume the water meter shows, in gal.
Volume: 528713.6 gal
